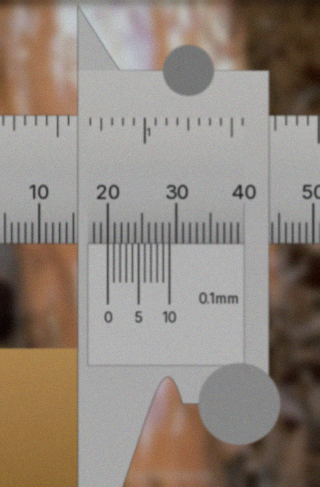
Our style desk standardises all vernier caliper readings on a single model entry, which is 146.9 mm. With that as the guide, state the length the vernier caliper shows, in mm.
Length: 20.0 mm
